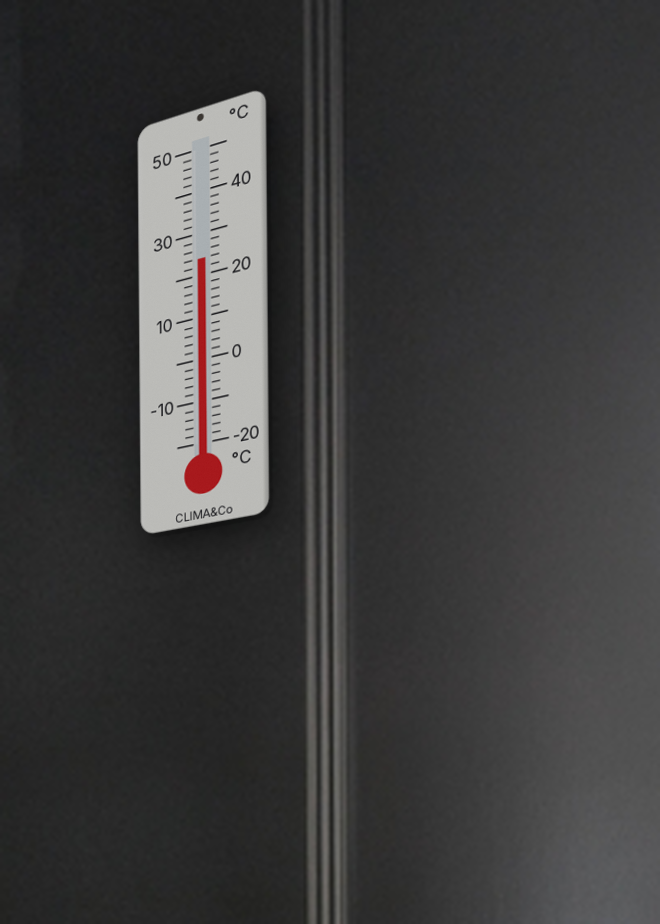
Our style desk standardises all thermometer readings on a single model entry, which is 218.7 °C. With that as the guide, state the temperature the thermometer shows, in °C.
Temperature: 24 °C
